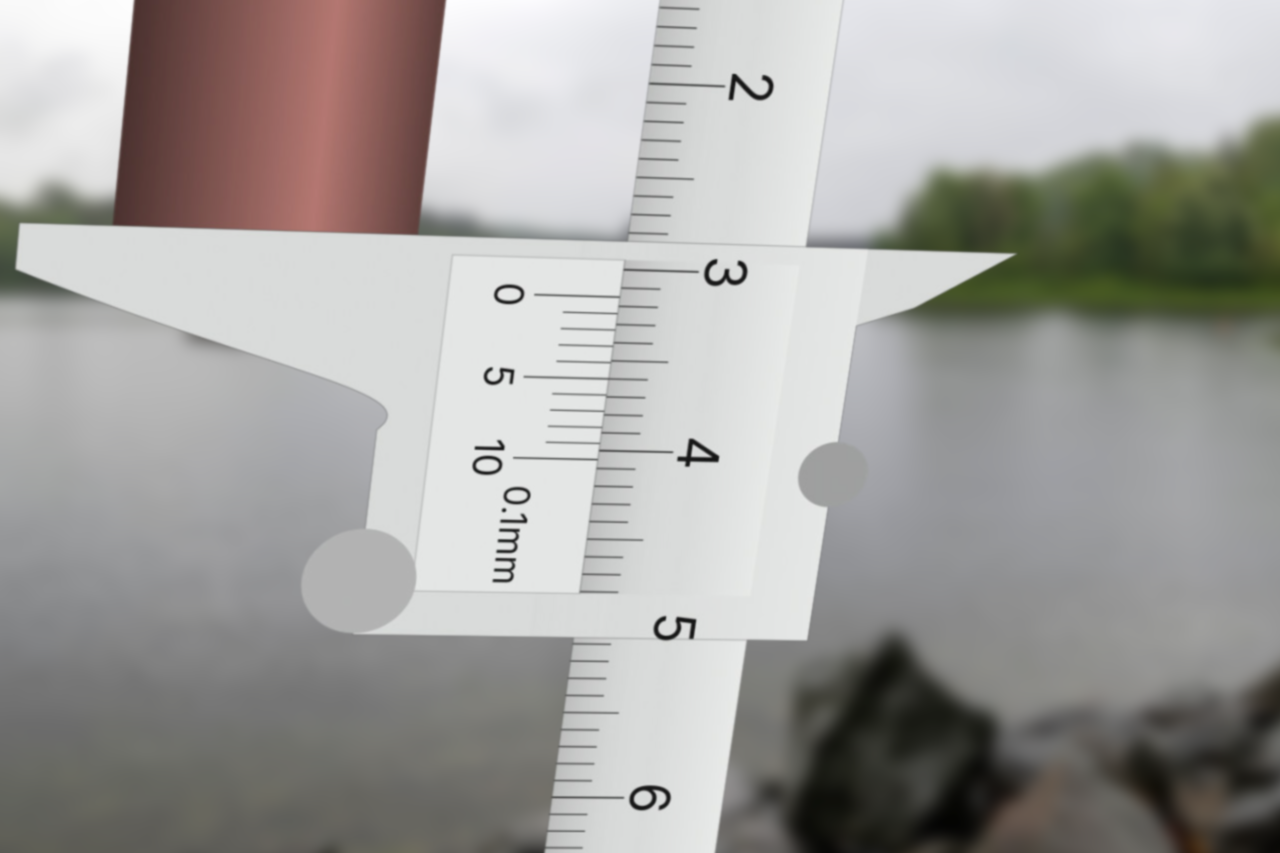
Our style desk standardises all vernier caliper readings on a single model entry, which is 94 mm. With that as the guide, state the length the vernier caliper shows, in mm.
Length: 31.5 mm
